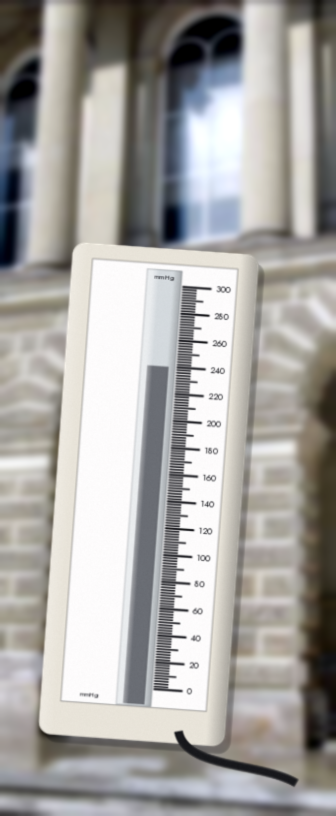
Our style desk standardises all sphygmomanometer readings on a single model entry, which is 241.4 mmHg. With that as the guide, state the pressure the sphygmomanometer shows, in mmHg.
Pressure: 240 mmHg
